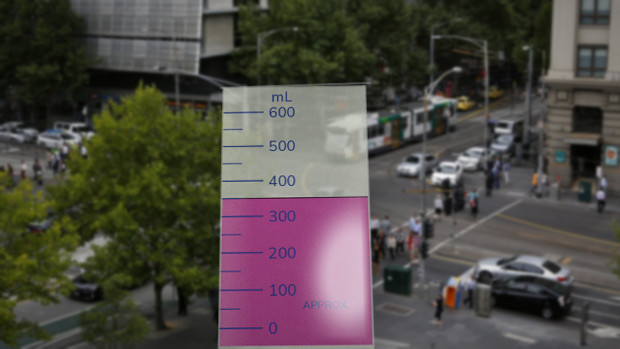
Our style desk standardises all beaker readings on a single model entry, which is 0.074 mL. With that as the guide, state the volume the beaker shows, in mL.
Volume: 350 mL
